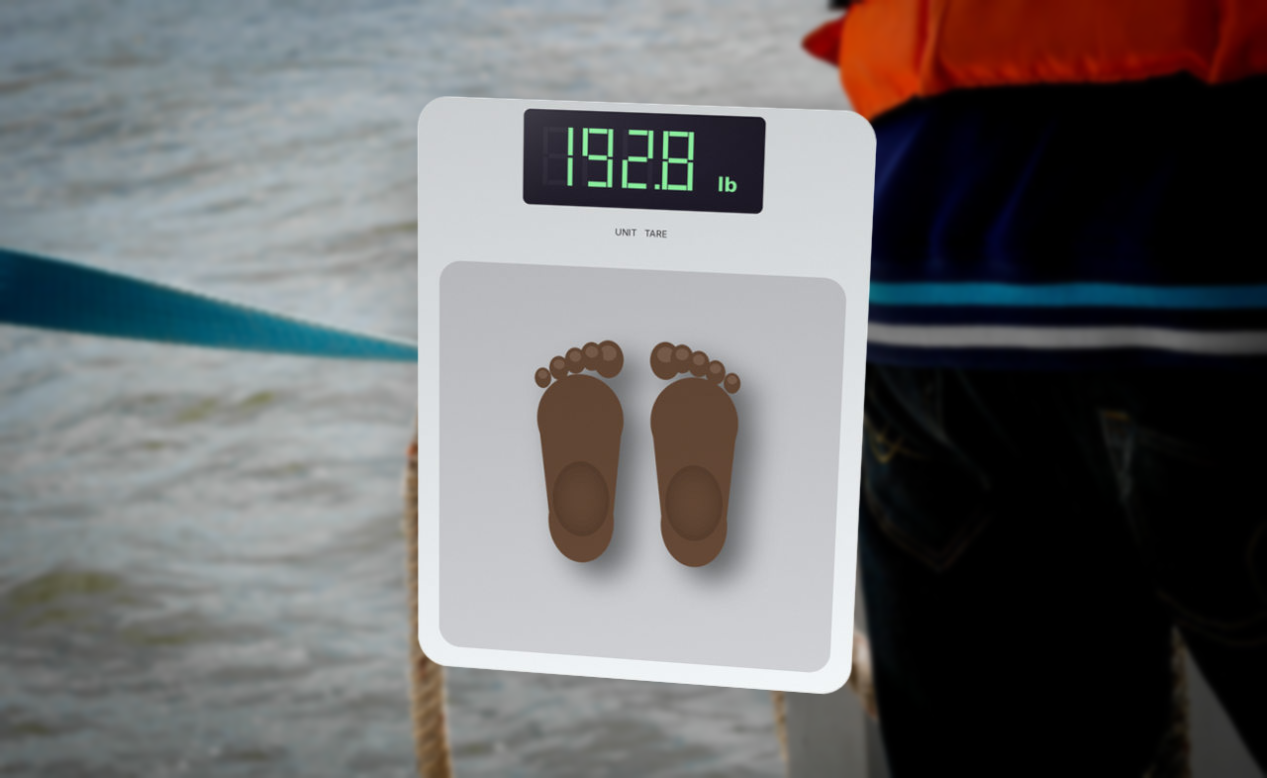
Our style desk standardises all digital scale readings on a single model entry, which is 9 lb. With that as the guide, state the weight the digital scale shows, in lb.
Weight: 192.8 lb
